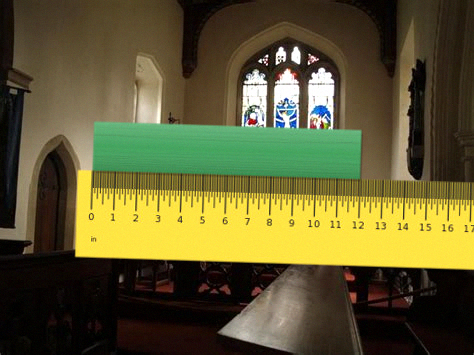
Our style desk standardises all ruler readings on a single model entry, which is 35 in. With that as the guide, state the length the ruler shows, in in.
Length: 12 in
